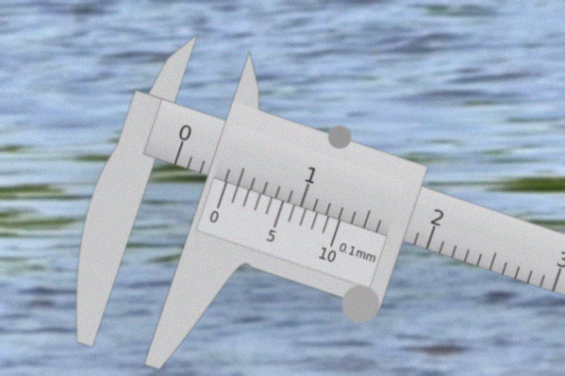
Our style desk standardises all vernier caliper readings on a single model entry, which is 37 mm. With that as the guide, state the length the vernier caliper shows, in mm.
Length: 4.1 mm
